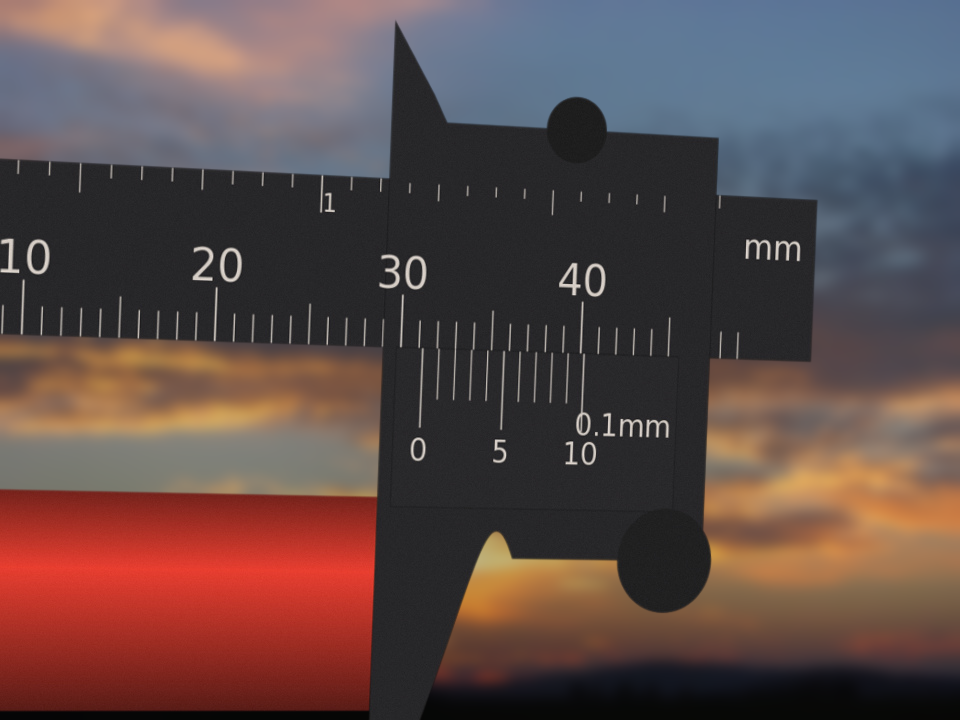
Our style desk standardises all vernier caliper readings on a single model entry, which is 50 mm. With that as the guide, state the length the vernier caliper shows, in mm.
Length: 31.2 mm
